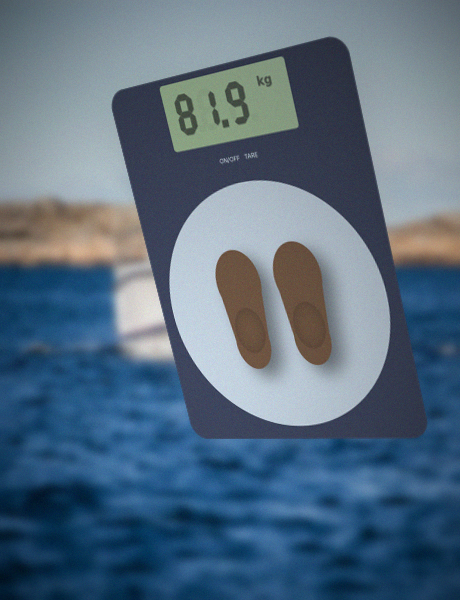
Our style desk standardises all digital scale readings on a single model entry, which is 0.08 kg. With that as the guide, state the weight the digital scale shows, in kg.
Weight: 81.9 kg
